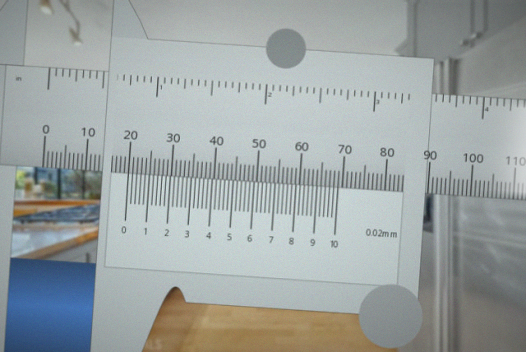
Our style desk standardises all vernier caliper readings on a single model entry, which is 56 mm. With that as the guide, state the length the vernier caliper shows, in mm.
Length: 20.0 mm
